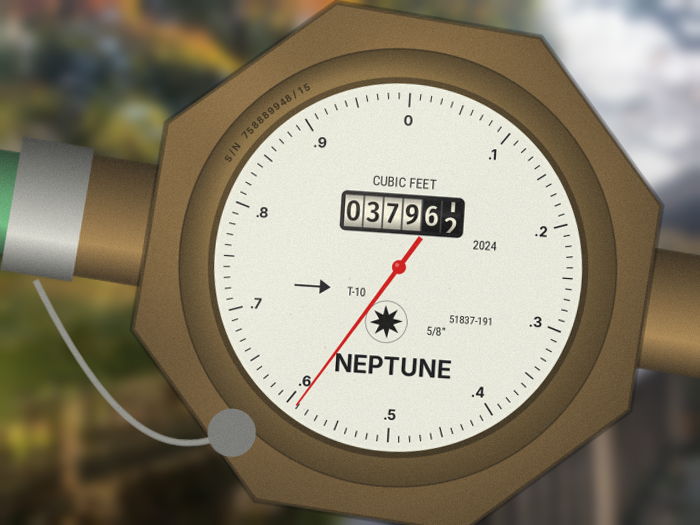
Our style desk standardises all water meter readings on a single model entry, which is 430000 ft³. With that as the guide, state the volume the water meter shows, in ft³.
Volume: 37961.59 ft³
